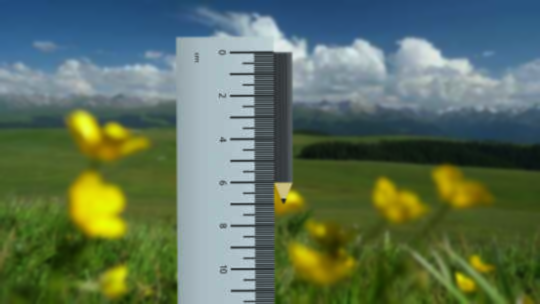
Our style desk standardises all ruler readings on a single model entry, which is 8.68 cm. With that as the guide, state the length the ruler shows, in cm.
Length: 7 cm
